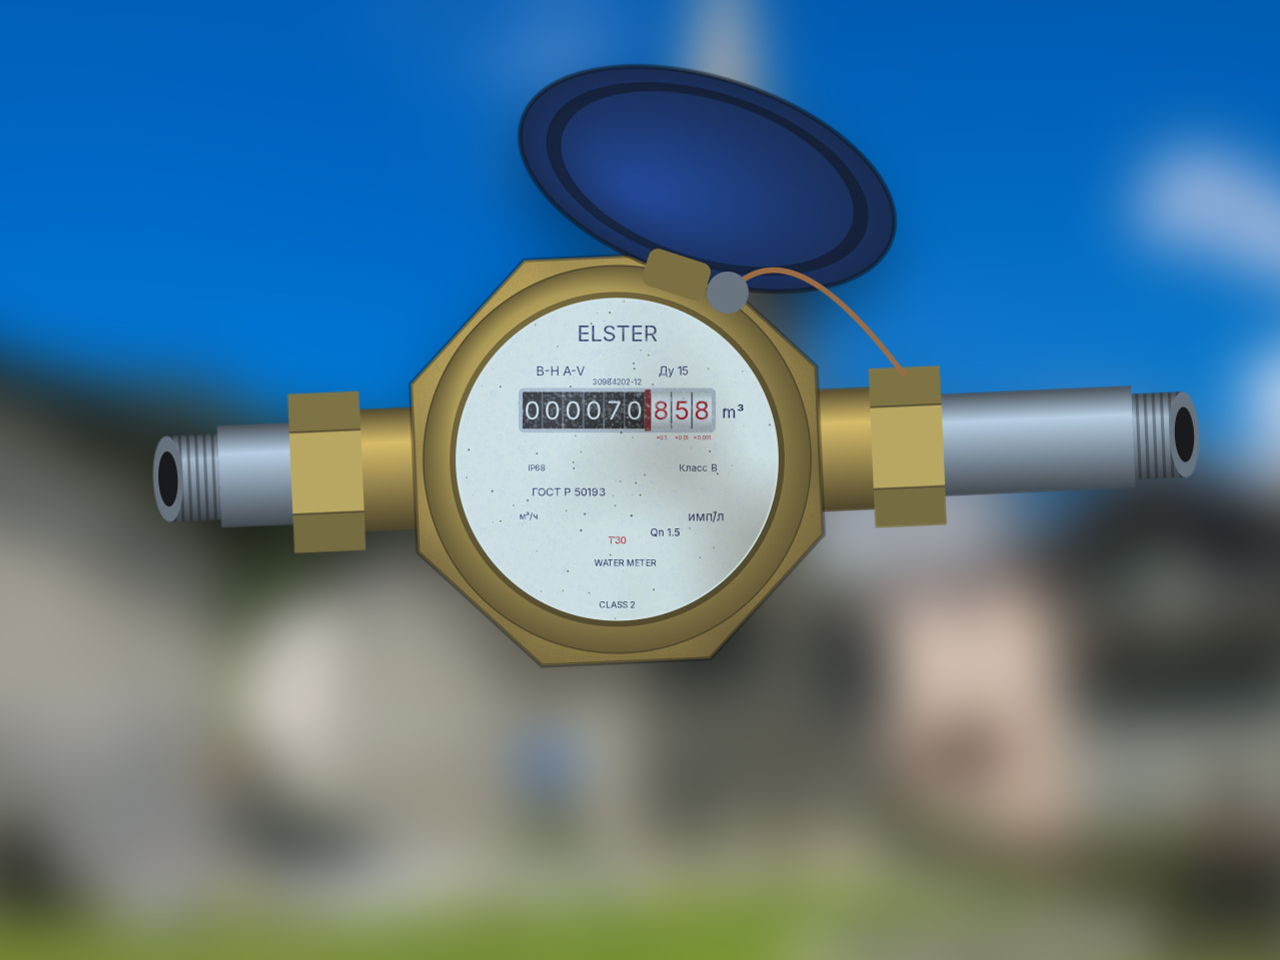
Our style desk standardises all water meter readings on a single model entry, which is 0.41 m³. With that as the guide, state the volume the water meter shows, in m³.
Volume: 70.858 m³
